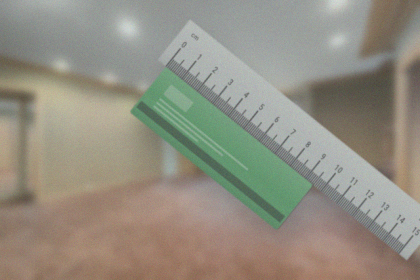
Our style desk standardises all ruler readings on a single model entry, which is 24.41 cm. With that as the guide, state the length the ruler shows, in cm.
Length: 9.5 cm
